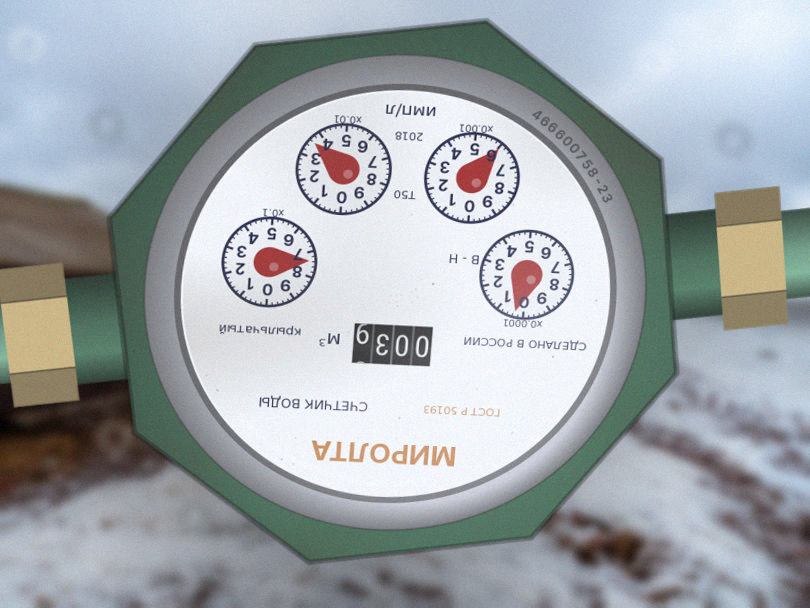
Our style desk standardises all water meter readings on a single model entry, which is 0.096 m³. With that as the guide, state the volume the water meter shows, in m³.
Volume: 38.7360 m³
